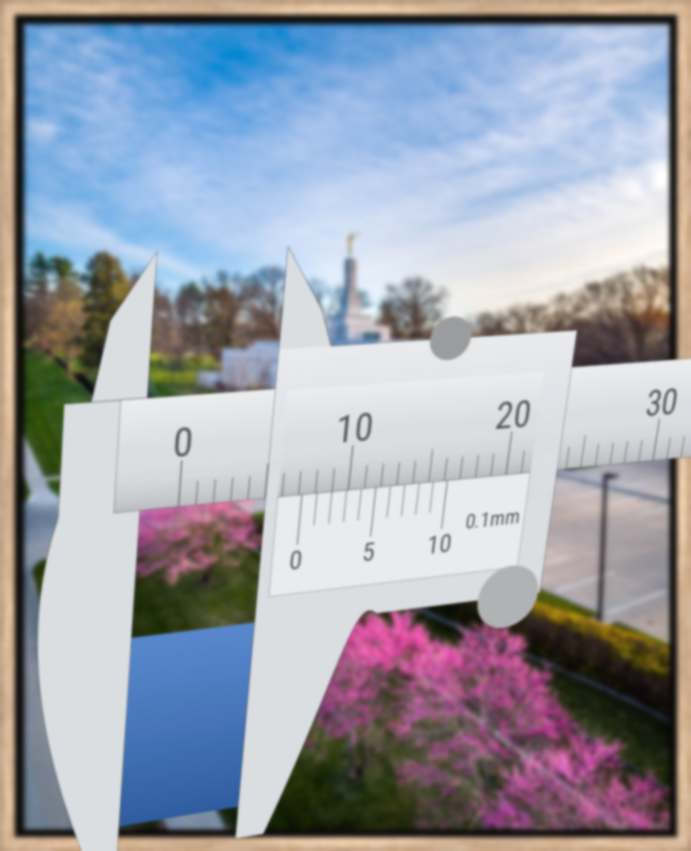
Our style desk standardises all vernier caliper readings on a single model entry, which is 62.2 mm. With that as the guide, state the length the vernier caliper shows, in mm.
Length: 7.2 mm
